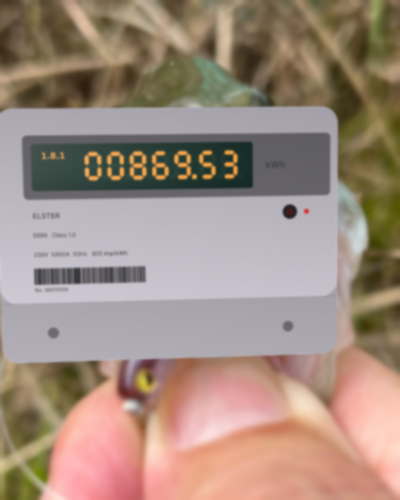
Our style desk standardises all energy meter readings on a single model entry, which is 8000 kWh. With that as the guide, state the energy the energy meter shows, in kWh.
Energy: 869.53 kWh
